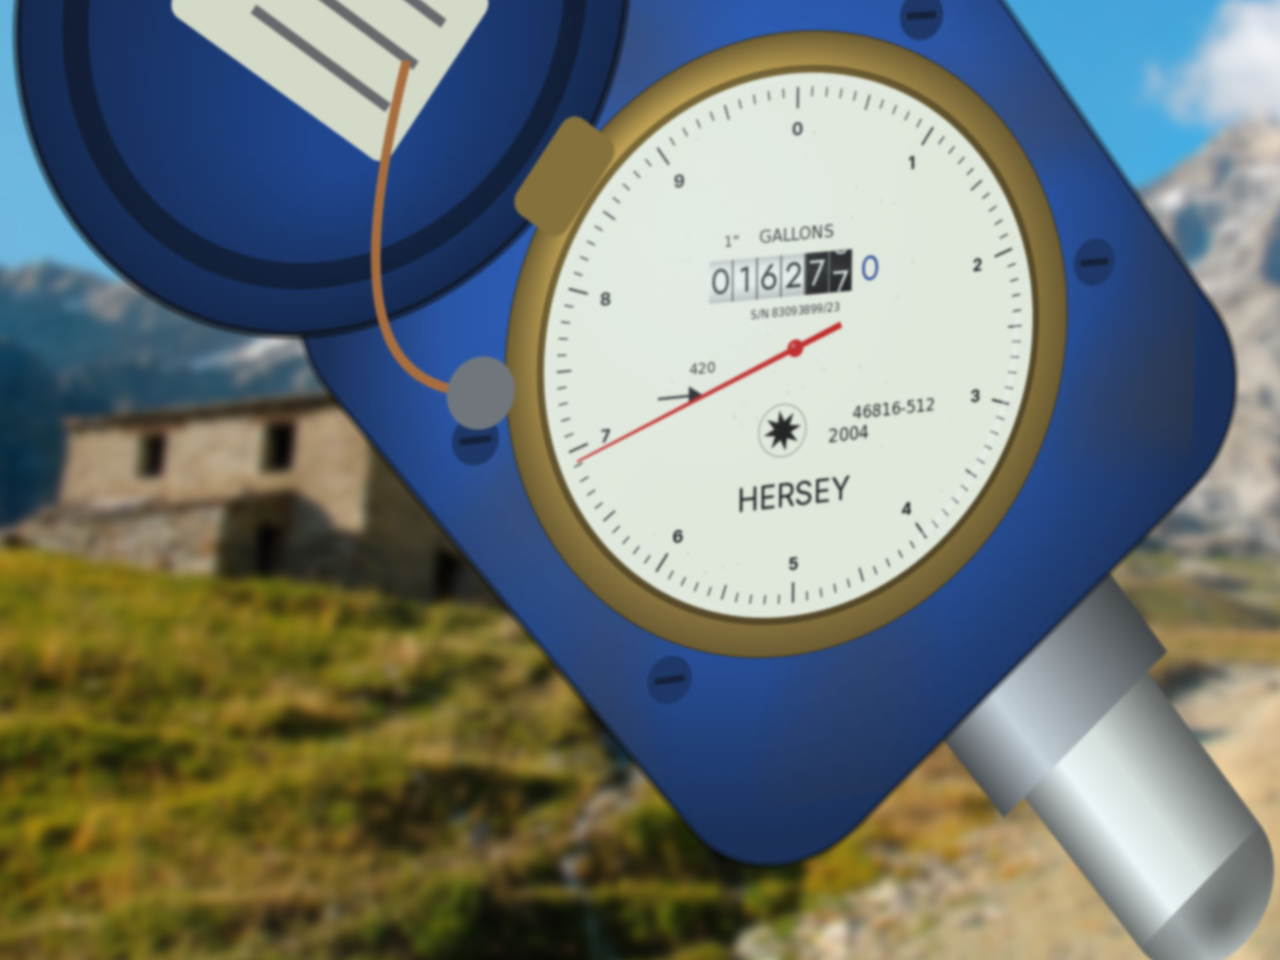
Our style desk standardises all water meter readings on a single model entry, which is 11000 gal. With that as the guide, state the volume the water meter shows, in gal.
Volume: 162766.9 gal
